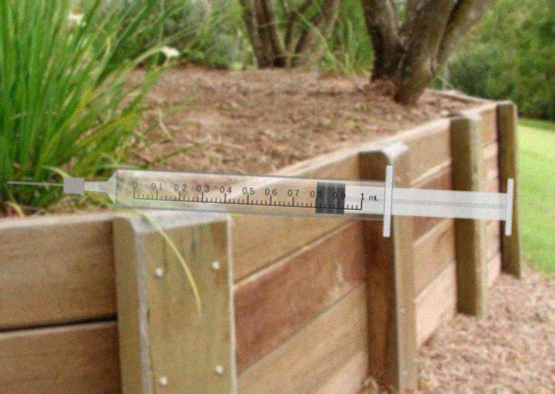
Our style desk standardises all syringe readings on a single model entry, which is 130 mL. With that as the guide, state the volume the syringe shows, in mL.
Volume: 0.8 mL
